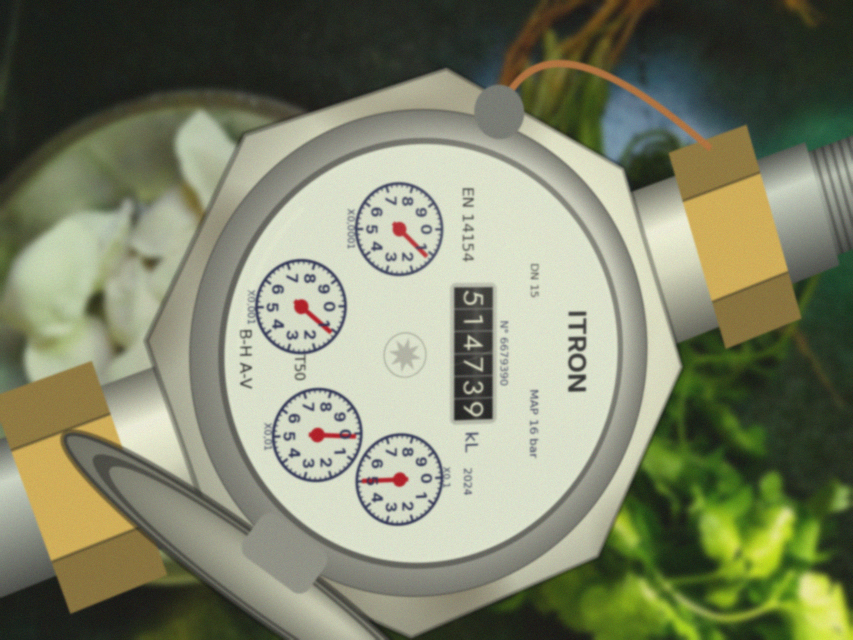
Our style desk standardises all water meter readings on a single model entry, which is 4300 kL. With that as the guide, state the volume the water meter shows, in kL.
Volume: 514739.5011 kL
